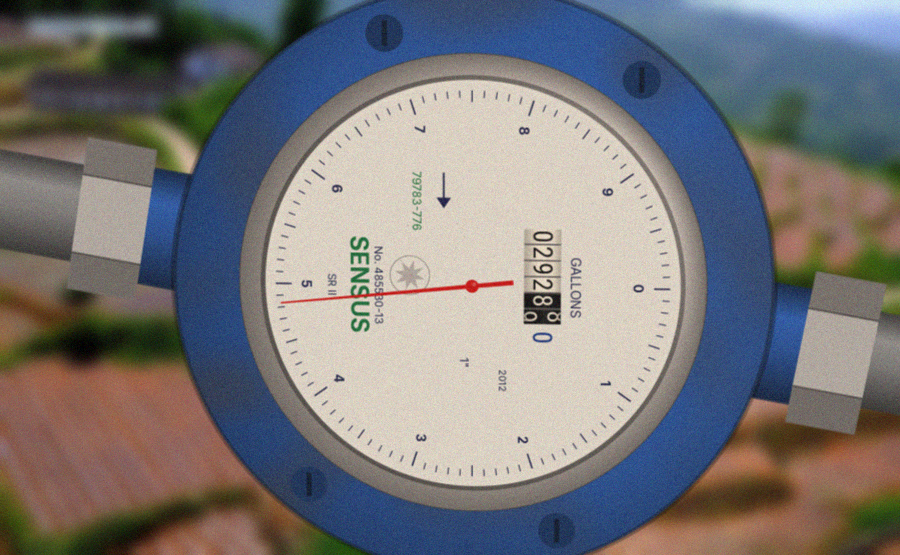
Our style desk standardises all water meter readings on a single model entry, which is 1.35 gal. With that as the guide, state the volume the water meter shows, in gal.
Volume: 292884.8 gal
